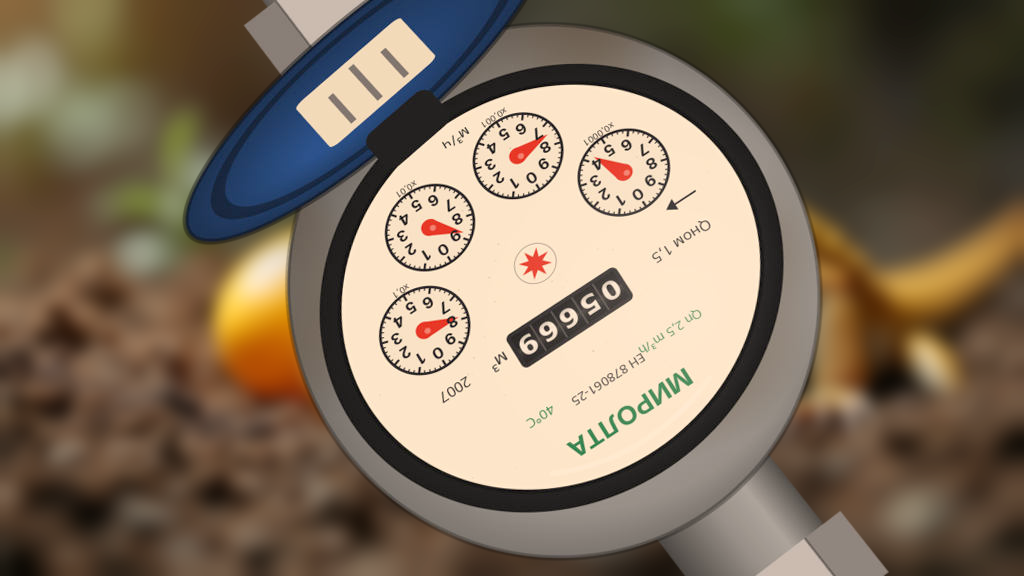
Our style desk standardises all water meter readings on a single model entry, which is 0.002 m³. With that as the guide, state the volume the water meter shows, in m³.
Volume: 5669.7874 m³
